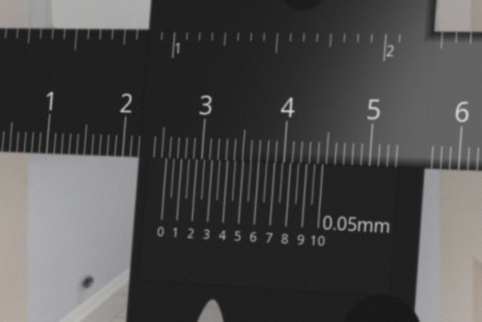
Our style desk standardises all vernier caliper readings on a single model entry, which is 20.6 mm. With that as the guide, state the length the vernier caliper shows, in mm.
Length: 25.6 mm
